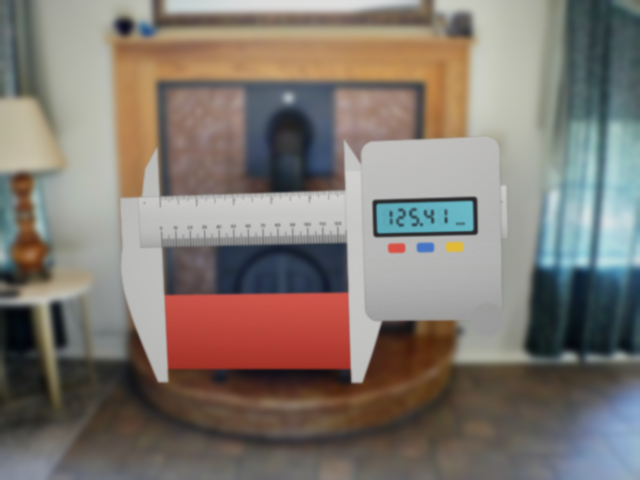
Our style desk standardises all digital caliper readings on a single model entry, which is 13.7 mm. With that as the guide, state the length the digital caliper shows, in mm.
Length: 125.41 mm
